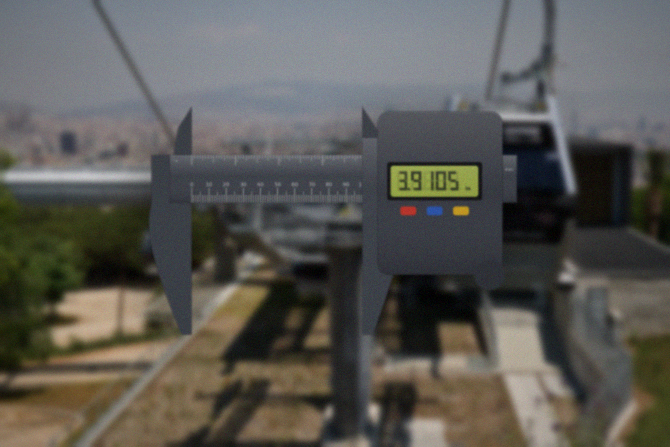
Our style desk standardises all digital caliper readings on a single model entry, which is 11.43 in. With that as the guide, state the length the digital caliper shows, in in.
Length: 3.9105 in
